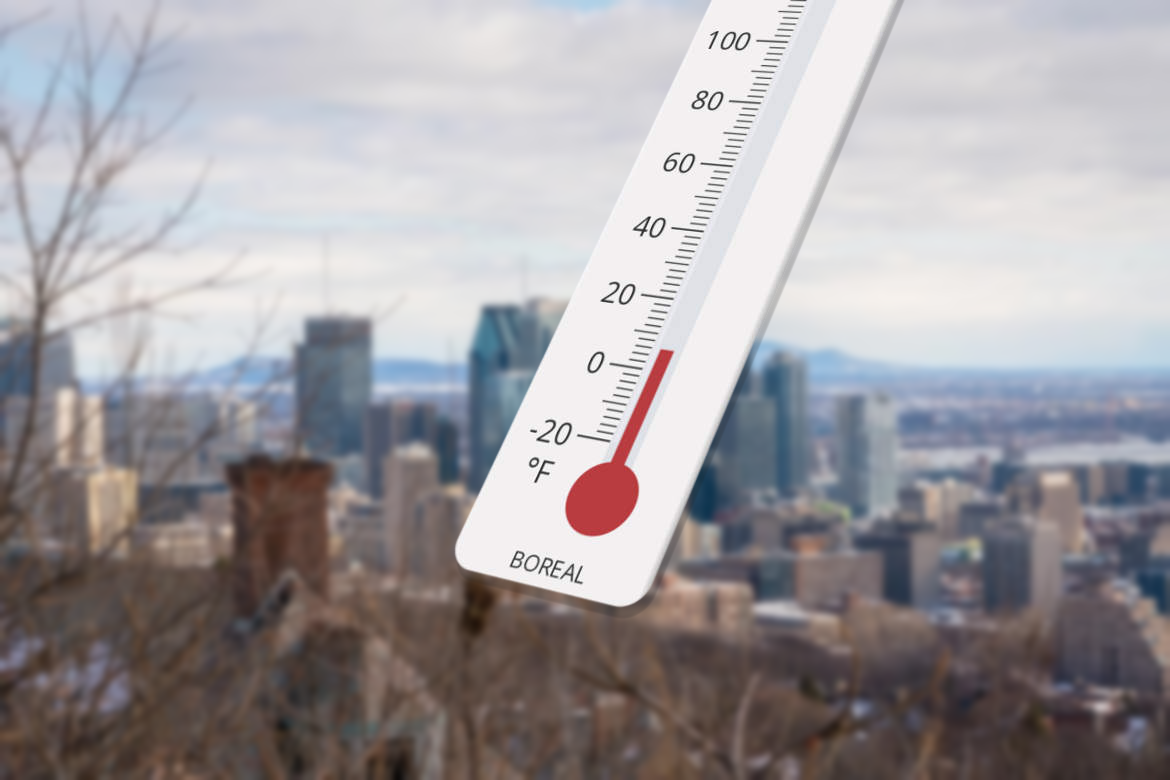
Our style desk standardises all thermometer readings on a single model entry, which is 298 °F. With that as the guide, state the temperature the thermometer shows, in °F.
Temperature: 6 °F
